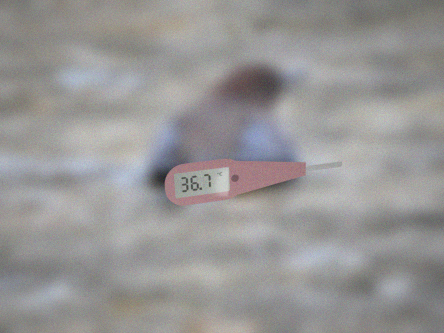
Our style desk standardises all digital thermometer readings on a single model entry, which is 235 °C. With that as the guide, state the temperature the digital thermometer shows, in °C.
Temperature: 36.7 °C
